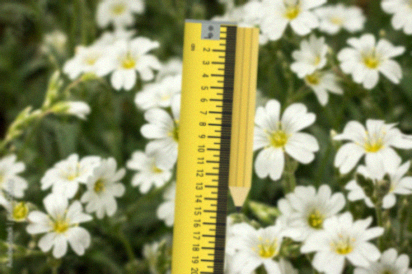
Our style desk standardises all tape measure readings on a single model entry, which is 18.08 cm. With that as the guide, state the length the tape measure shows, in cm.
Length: 15 cm
